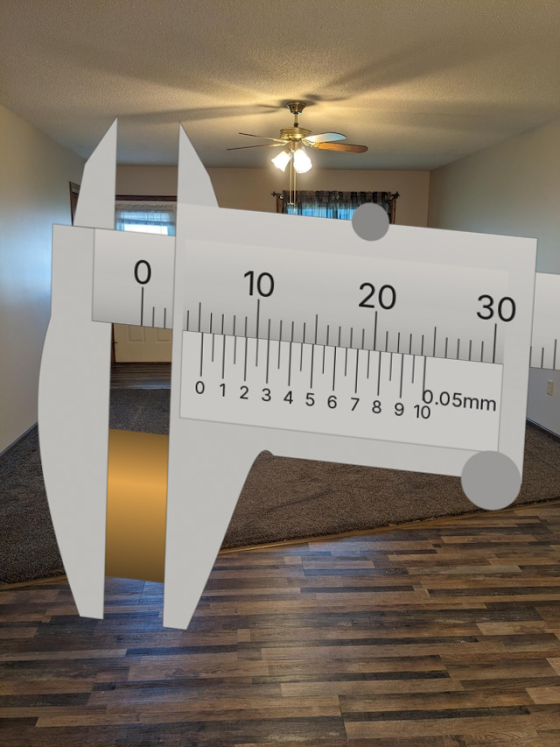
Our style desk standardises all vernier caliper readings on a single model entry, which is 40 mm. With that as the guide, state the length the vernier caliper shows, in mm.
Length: 5.3 mm
